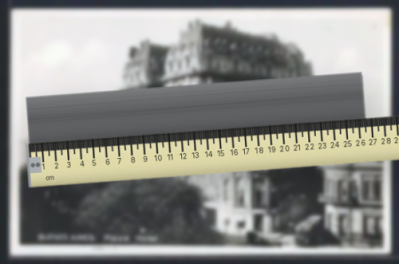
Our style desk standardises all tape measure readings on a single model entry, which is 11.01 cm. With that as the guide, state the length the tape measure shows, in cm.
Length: 26.5 cm
